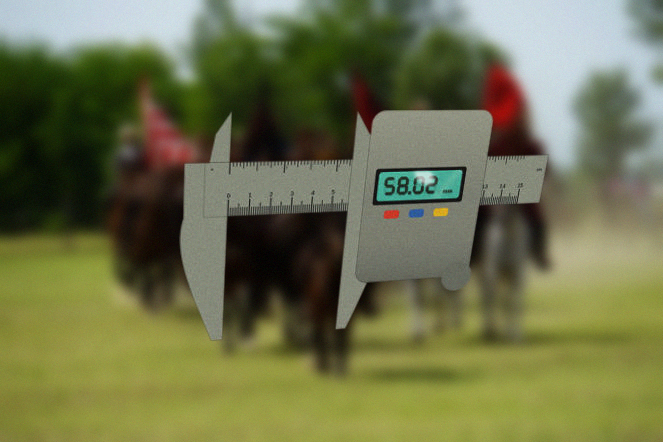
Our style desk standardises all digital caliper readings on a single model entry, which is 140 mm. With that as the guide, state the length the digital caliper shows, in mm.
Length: 58.02 mm
